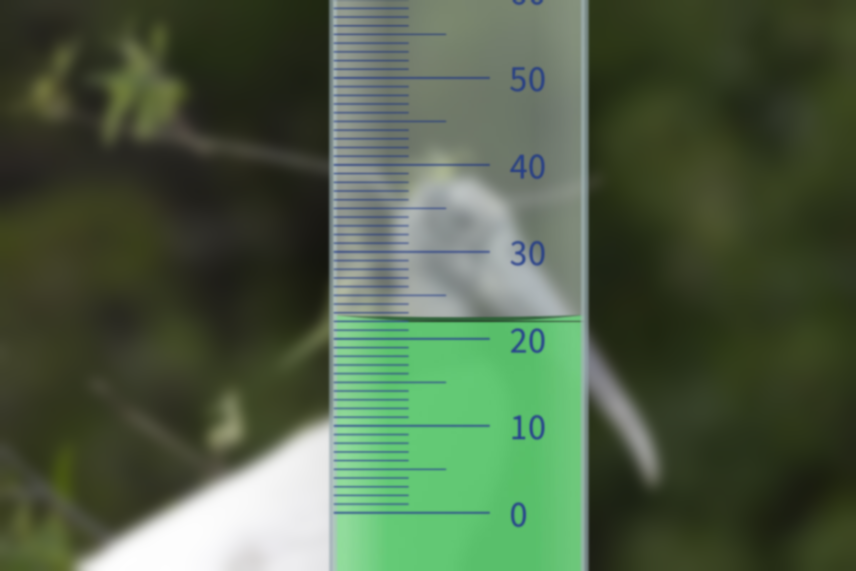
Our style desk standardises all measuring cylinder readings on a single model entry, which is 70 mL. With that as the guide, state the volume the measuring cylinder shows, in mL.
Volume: 22 mL
